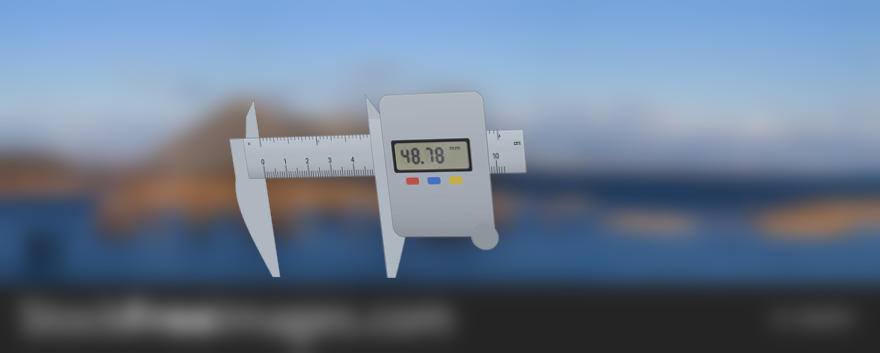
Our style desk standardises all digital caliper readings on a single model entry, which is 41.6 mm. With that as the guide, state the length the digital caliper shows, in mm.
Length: 48.78 mm
